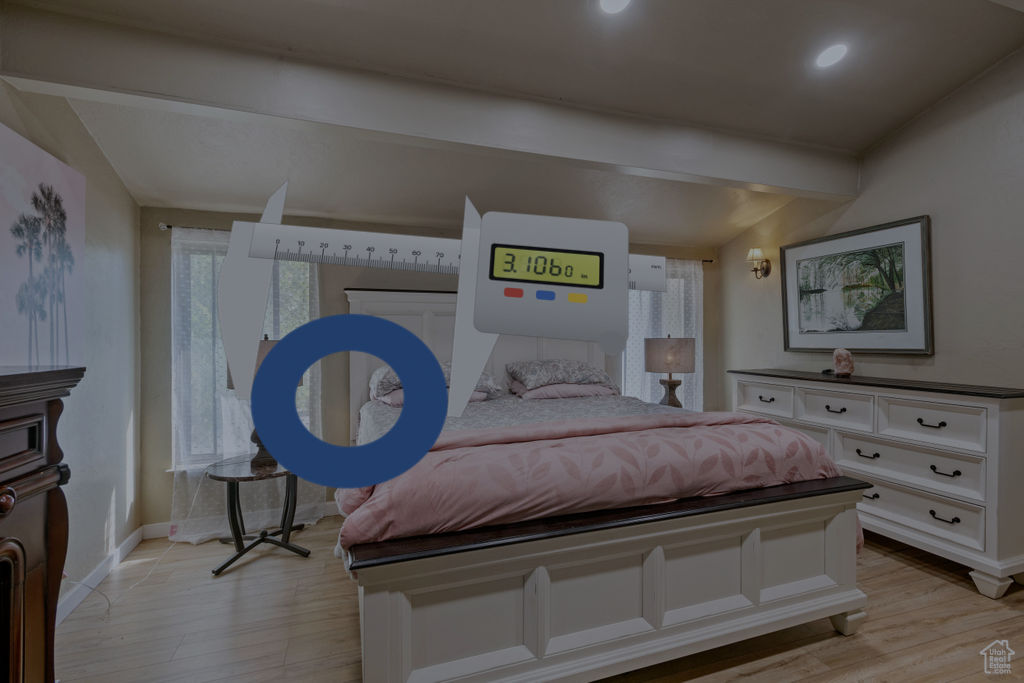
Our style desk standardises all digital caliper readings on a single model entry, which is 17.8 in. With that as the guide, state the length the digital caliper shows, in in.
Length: 3.1060 in
